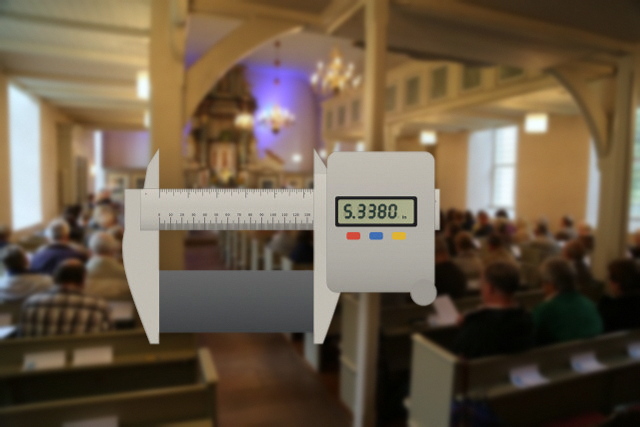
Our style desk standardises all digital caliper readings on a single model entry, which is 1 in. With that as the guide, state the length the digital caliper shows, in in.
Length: 5.3380 in
